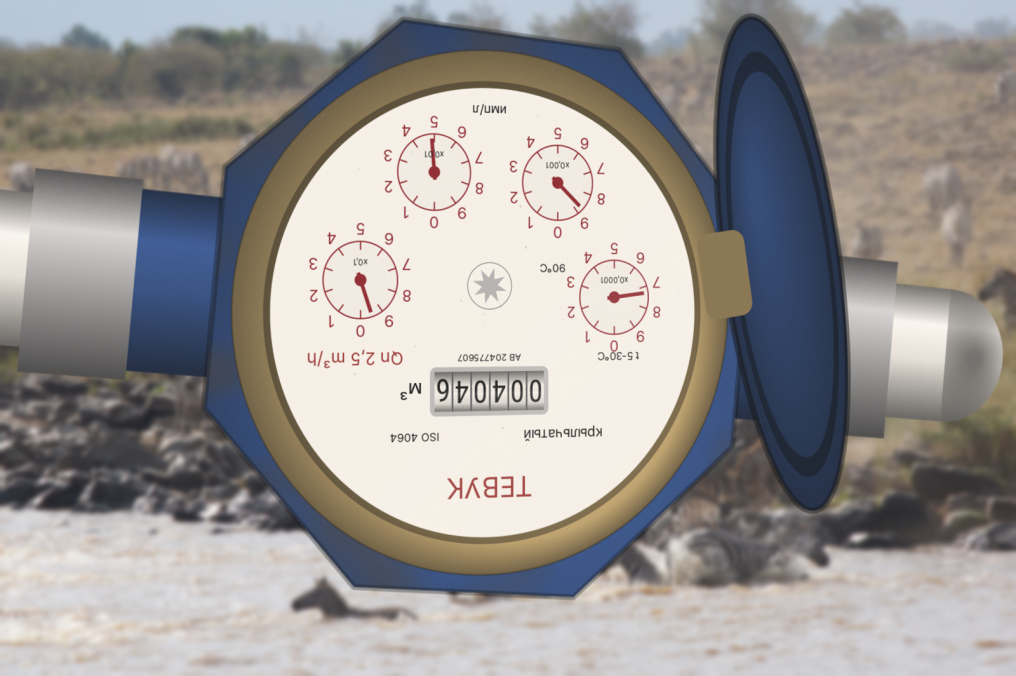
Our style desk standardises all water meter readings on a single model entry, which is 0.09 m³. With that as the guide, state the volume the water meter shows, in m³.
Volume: 4045.9487 m³
